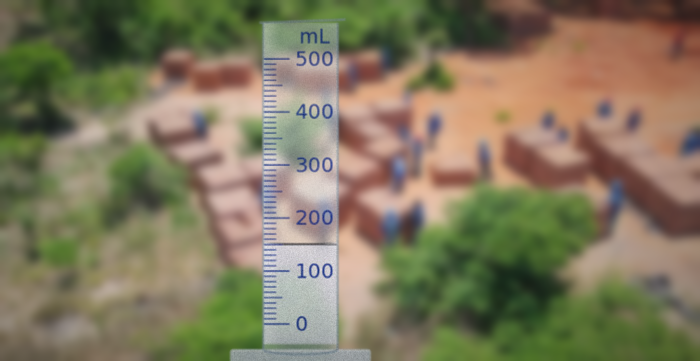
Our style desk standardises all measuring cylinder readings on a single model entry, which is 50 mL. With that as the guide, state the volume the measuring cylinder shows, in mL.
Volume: 150 mL
